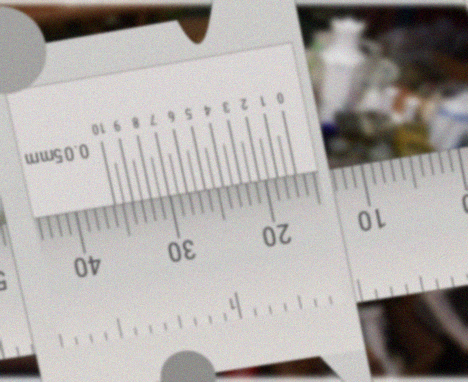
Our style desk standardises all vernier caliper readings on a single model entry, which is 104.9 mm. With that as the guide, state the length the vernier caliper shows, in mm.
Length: 16.8 mm
